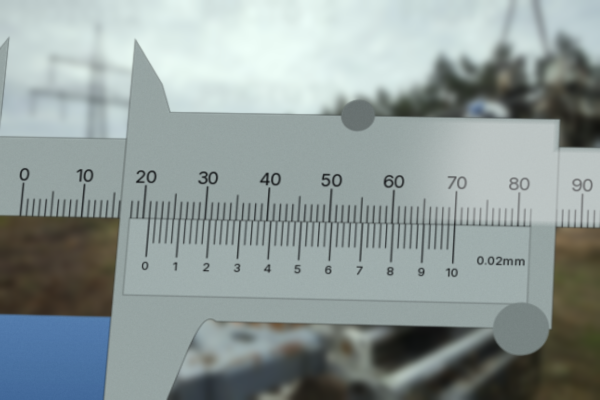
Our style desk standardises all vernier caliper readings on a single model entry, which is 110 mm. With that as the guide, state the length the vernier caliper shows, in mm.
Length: 21.0 mm
